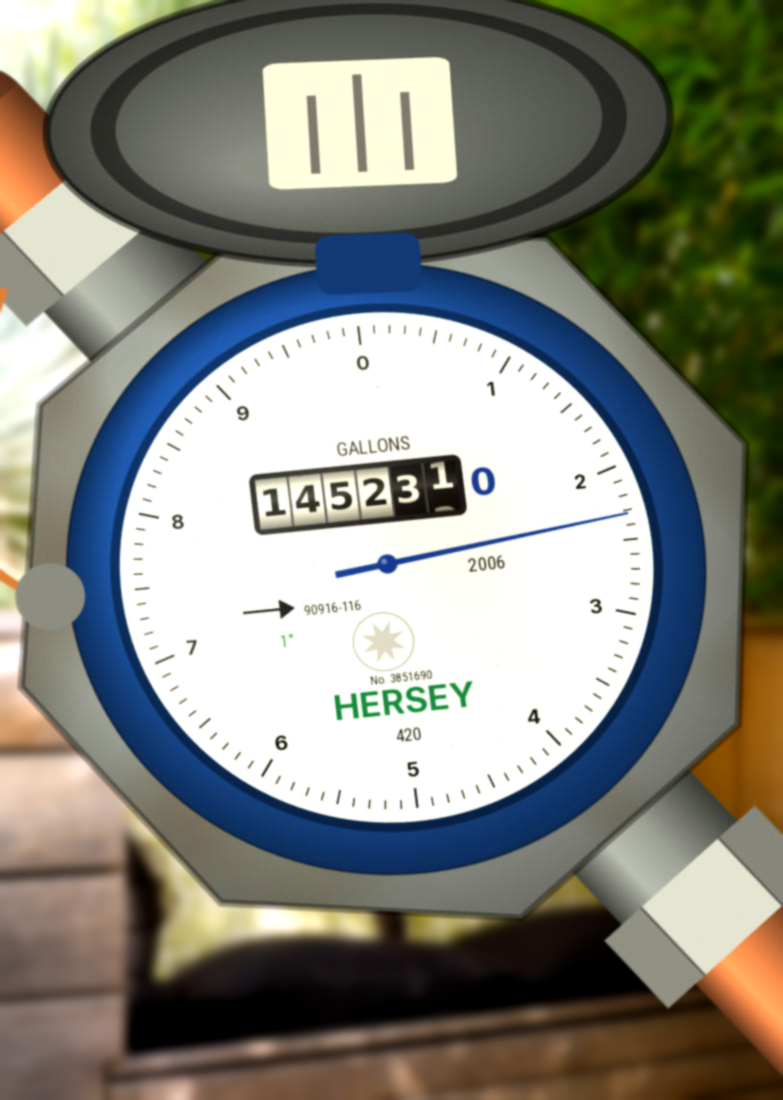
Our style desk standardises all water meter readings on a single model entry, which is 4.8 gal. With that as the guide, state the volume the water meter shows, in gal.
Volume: 1452312.3 gal
